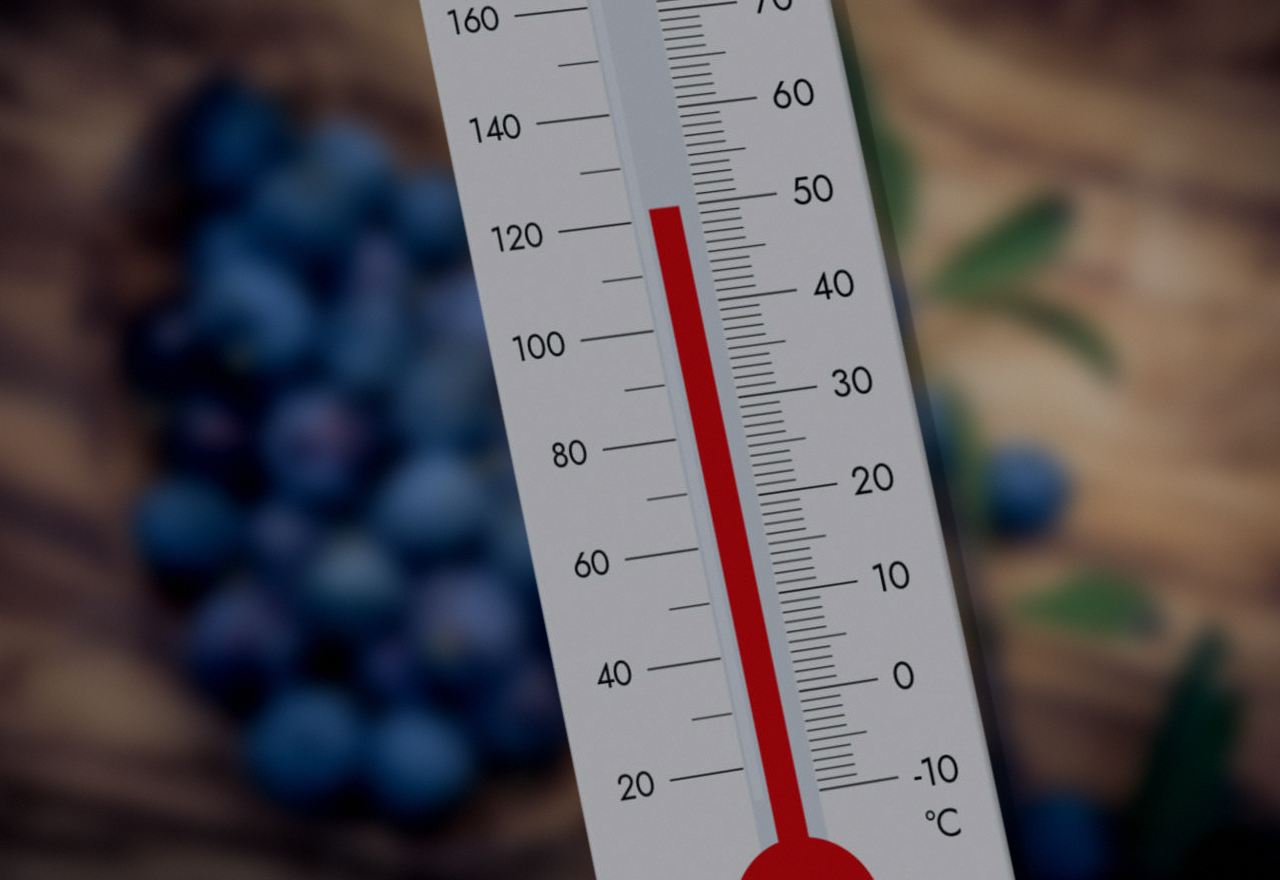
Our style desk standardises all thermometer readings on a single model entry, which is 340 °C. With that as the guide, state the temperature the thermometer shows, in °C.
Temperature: 50 °C
